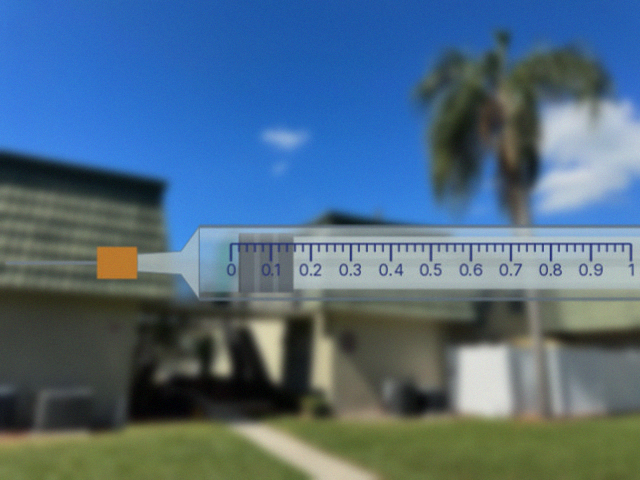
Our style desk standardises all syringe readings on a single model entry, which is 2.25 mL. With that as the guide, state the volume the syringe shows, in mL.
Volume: 0.02 mL
